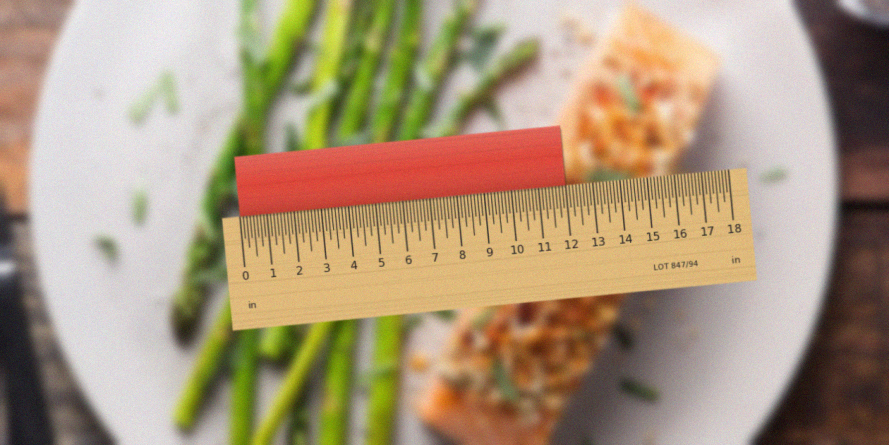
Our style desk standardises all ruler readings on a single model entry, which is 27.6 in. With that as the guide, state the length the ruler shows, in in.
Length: 12 in
